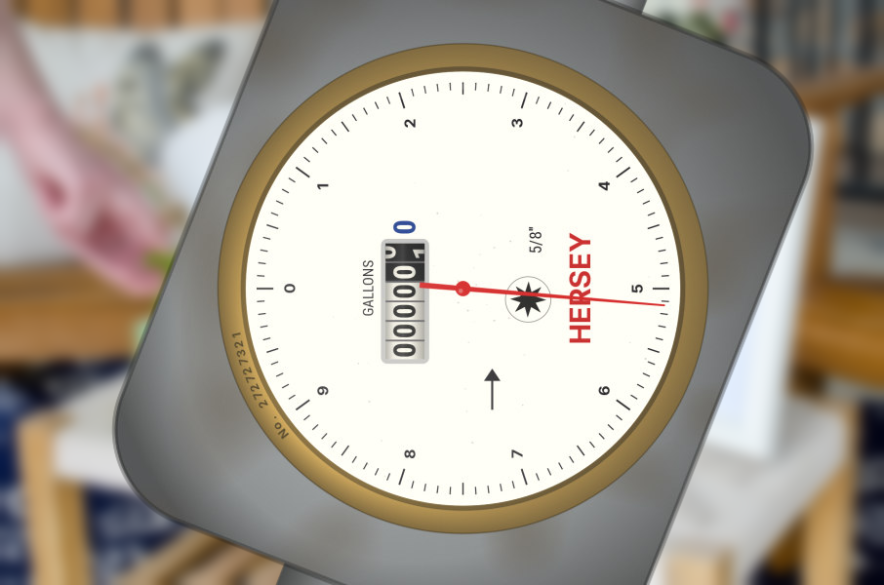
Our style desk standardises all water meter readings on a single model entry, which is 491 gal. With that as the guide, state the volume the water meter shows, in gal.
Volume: 5.1 gal
